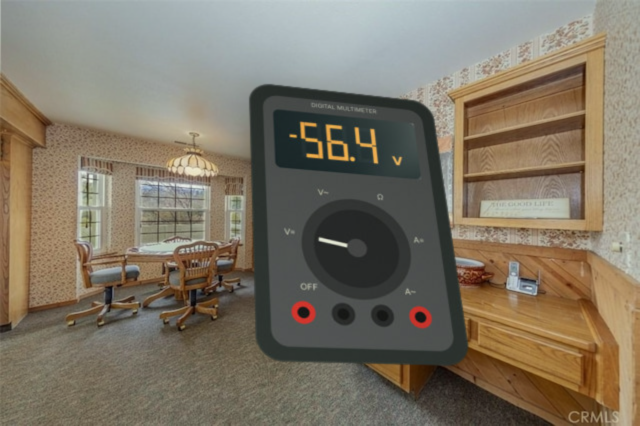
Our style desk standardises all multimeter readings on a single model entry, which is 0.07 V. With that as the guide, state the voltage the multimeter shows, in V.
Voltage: -56.4 V
